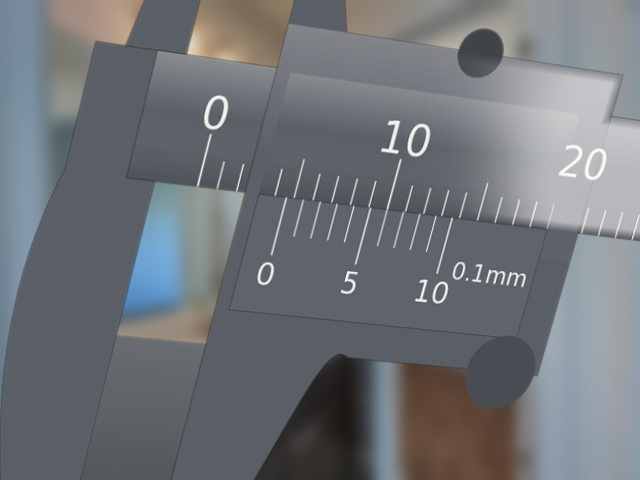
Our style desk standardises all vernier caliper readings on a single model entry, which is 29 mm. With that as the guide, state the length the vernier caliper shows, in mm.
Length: 4.6 mm
